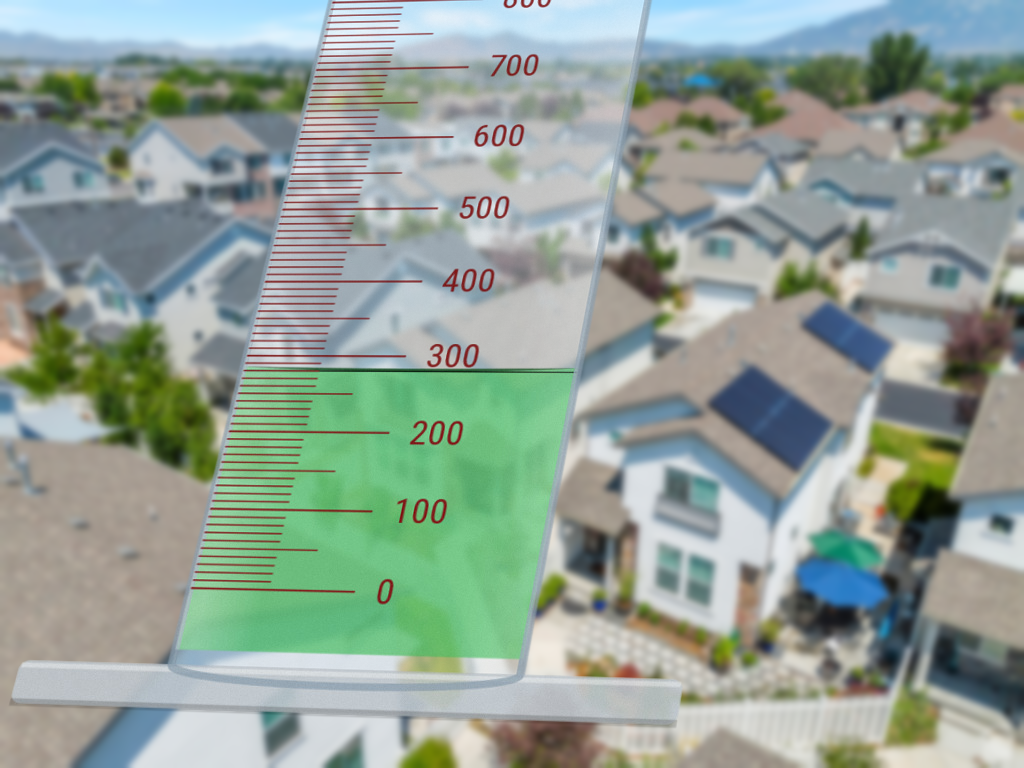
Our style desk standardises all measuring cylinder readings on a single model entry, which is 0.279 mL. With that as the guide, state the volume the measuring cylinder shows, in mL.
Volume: 280 mL
